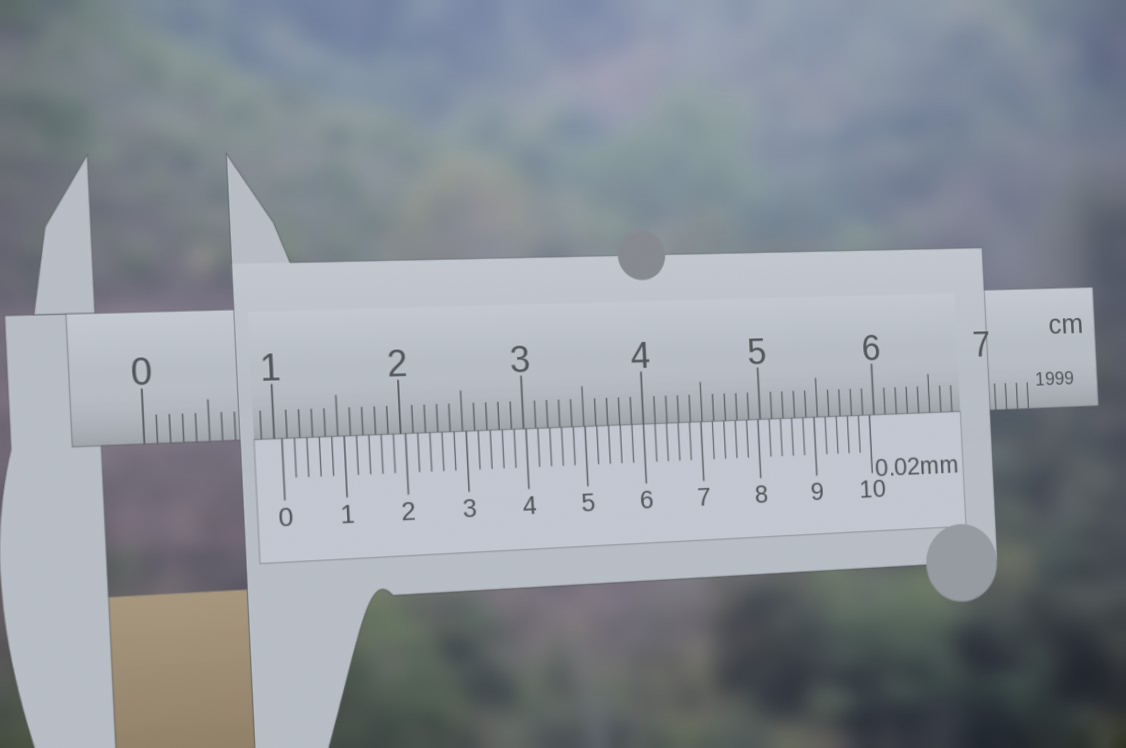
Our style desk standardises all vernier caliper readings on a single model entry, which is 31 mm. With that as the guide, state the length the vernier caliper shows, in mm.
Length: 10.6 mm
